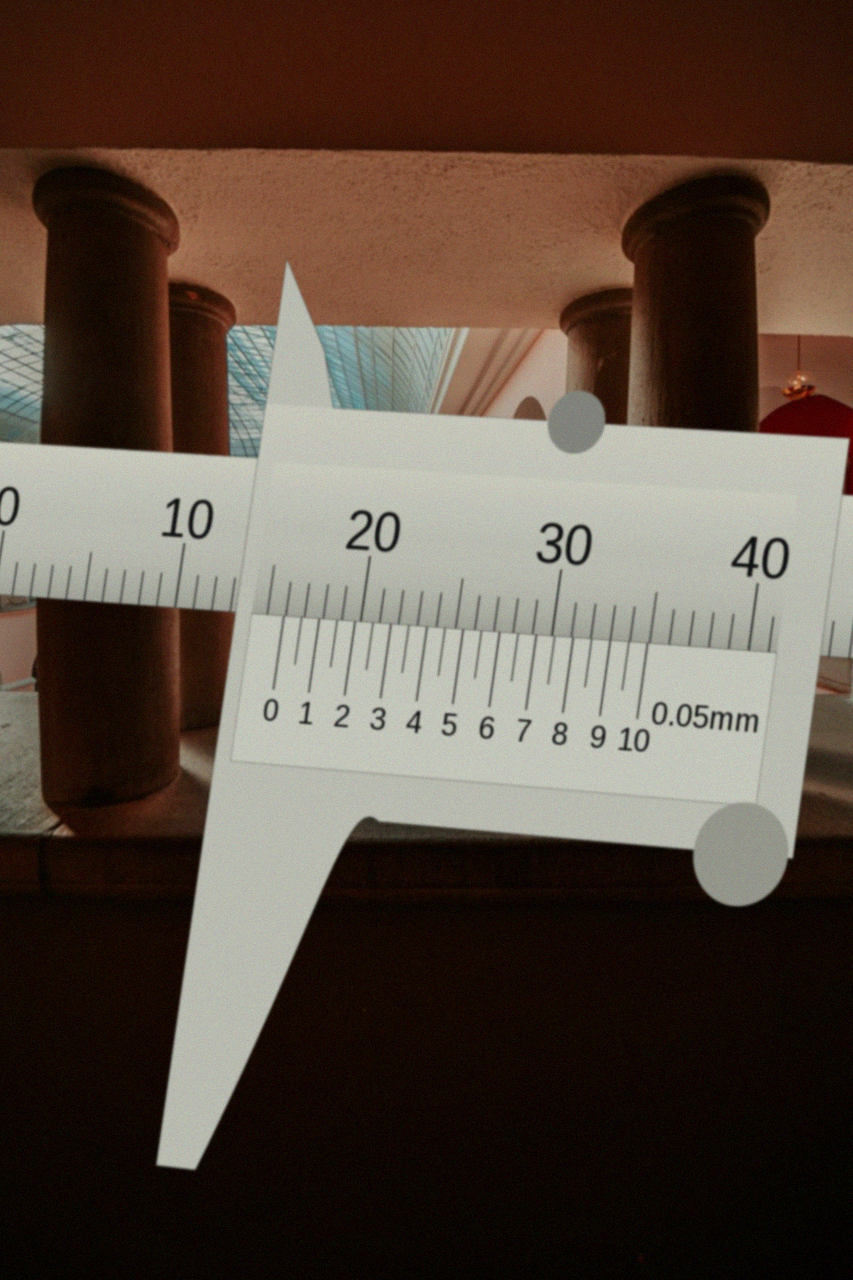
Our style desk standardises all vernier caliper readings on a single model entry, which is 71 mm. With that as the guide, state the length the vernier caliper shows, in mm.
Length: 15.9 mm
